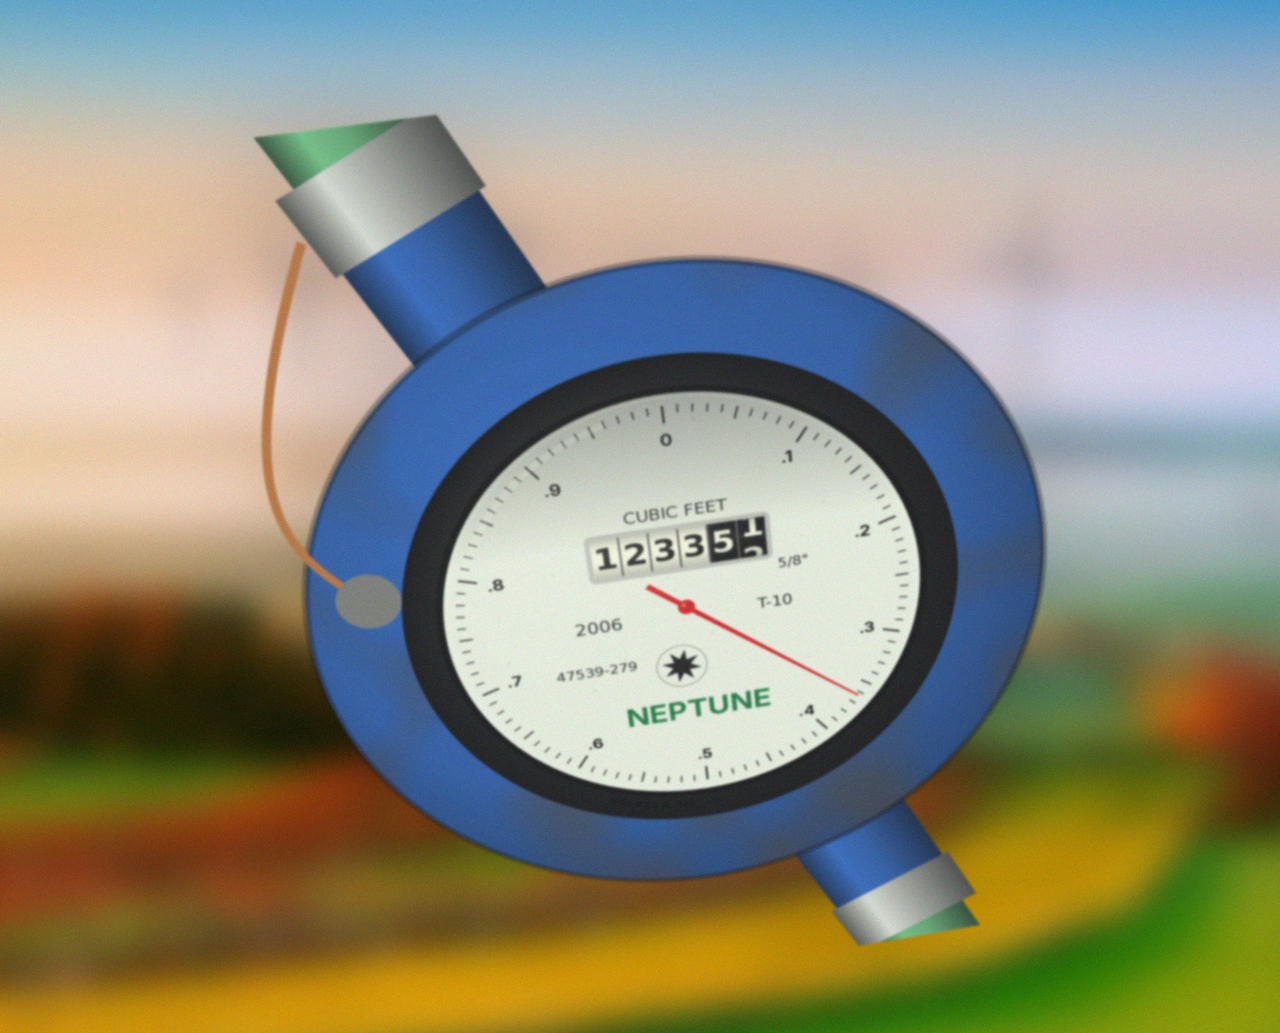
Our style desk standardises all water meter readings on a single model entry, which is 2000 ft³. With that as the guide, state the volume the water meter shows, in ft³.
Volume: 123351.36 ft³
